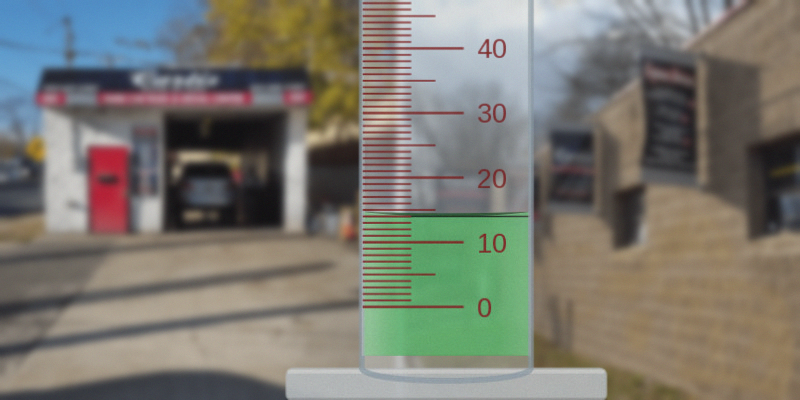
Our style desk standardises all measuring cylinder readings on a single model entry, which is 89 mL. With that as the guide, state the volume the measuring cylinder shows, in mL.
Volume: 14 mL
